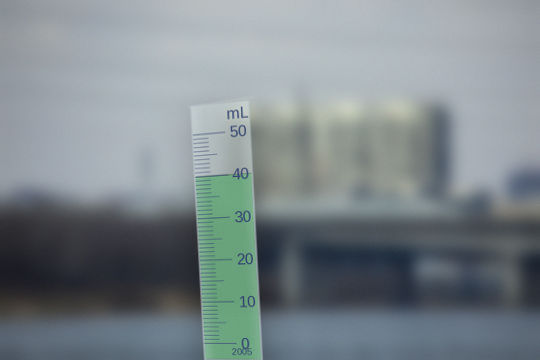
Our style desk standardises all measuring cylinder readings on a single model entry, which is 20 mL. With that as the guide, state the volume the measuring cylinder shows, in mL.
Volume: 40 mL
